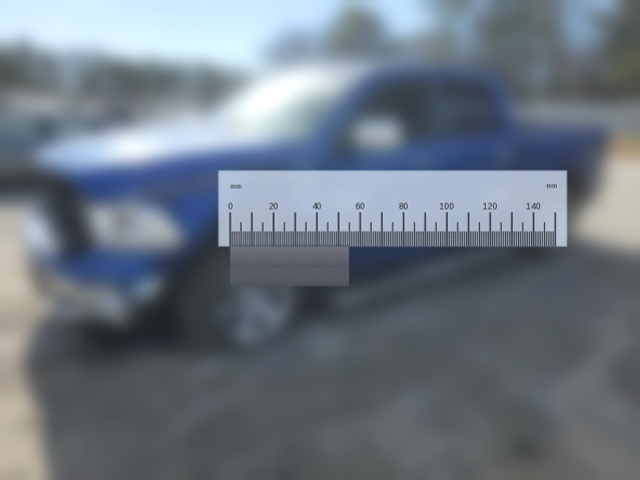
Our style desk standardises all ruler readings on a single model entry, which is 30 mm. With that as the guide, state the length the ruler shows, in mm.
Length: 55 mm
